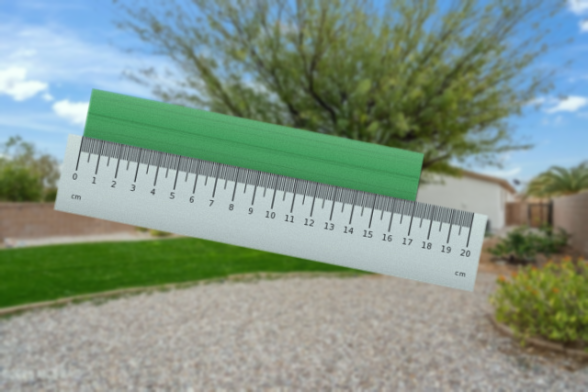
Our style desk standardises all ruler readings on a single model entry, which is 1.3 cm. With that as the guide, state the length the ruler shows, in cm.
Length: 17 cm
